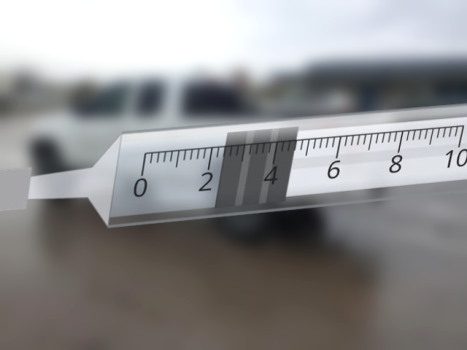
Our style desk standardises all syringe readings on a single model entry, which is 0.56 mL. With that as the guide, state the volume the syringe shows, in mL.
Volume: 2.4 mL
